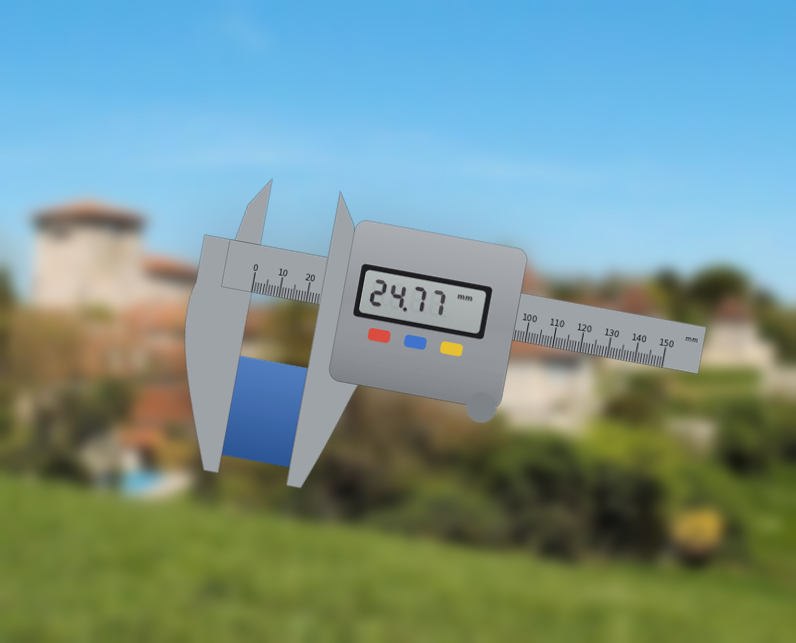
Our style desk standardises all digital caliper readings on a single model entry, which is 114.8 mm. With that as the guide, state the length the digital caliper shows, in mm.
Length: 24.77 mm
